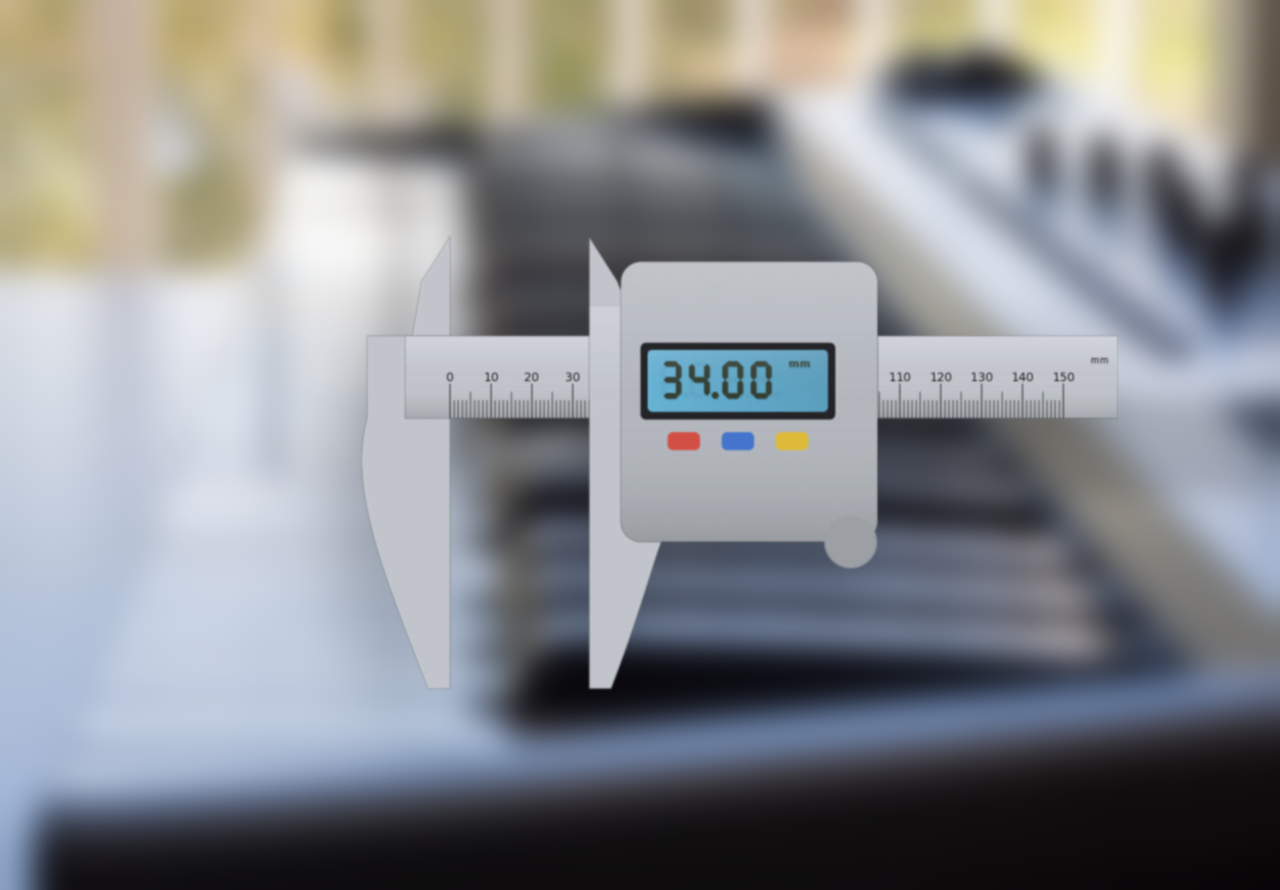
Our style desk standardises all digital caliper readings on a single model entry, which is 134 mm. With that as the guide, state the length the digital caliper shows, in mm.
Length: 34.00 mm
